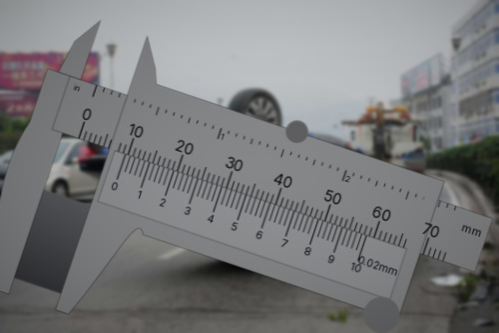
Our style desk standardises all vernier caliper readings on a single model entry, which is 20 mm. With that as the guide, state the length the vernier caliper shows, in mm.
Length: 9.5 mm
